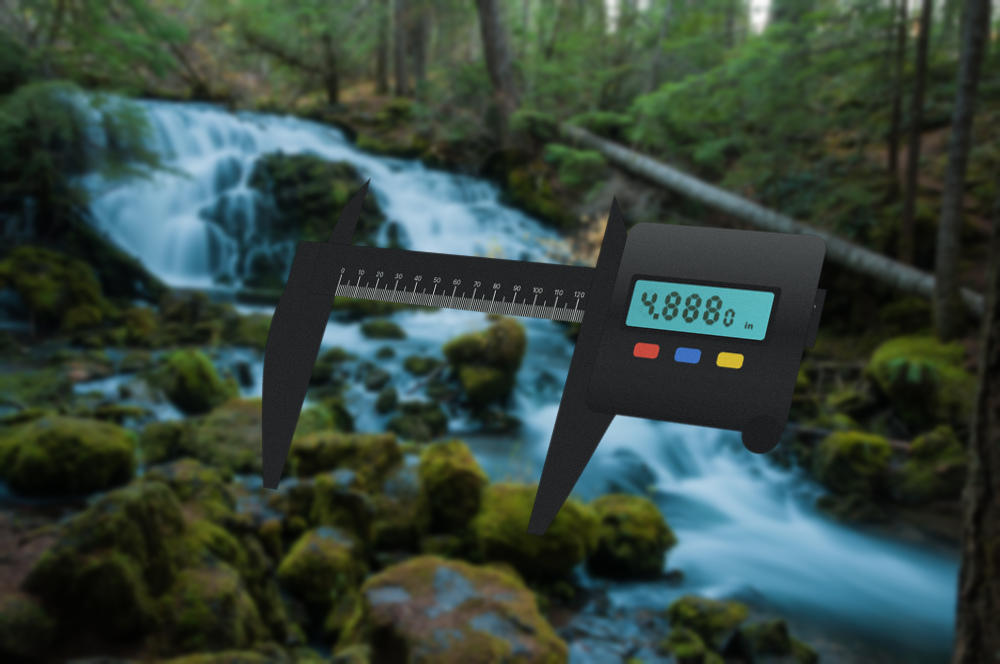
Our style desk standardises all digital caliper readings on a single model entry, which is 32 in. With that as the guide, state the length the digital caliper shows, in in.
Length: 4.8880 in
